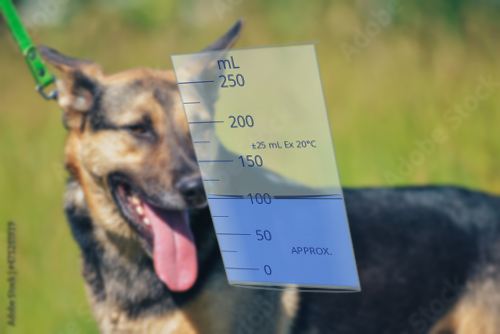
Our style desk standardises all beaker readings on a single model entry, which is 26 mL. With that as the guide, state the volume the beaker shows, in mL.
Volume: 100 mL
